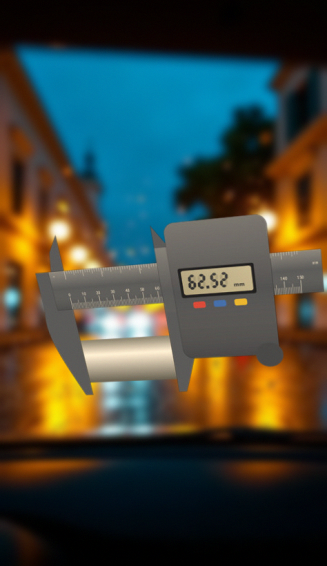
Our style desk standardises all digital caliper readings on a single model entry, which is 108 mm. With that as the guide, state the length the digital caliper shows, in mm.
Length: 62.52 mm
